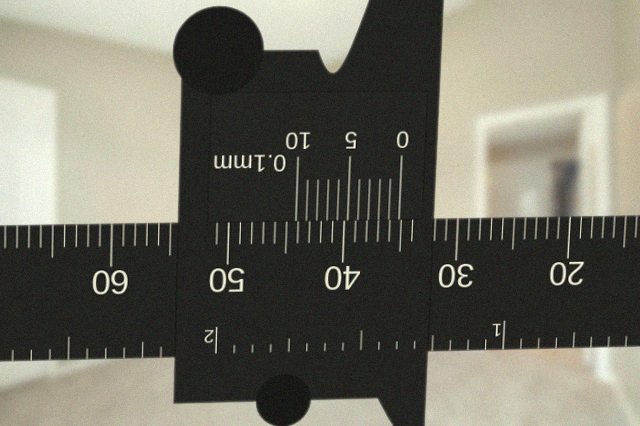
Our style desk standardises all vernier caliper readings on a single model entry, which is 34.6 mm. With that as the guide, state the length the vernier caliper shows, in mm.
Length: 35.2 mm
